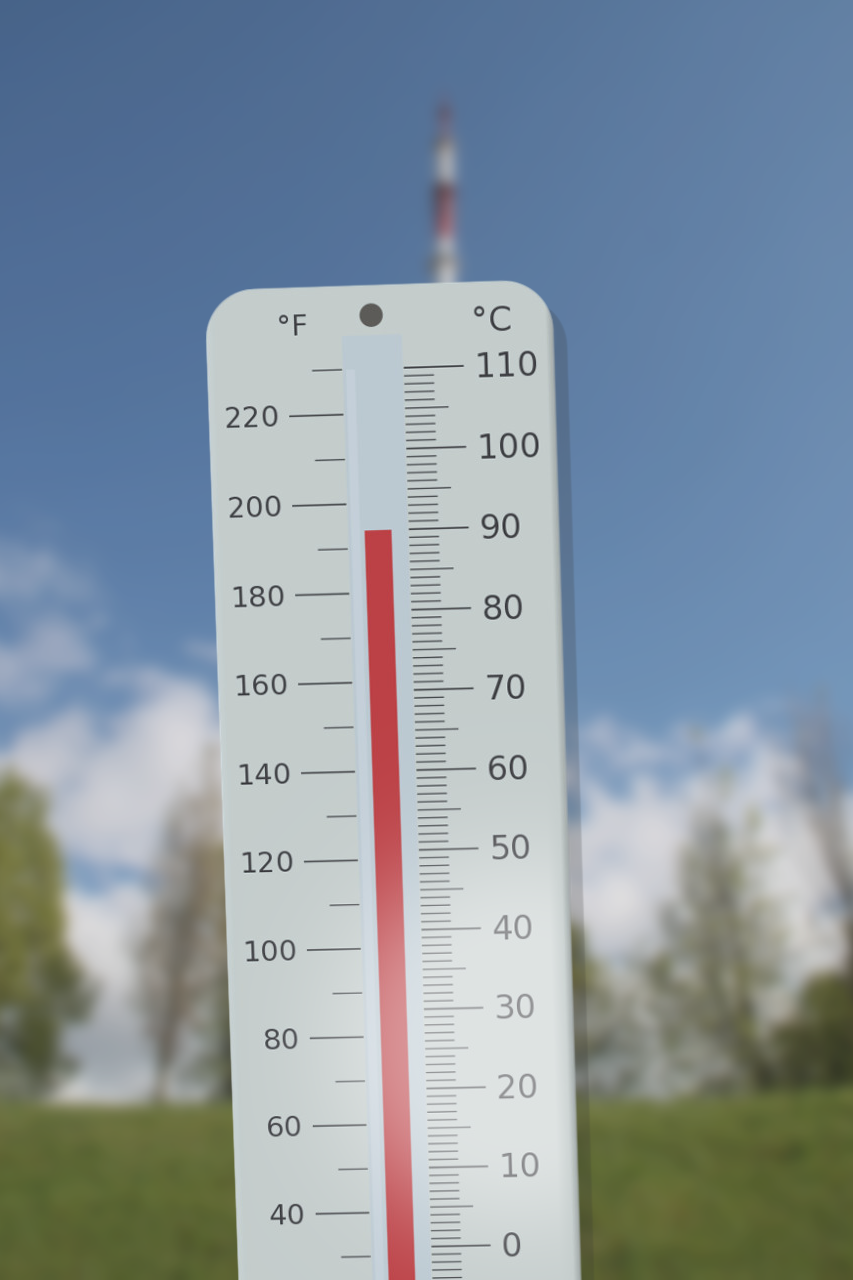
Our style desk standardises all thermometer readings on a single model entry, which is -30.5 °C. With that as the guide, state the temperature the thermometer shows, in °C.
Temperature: 90 °C
